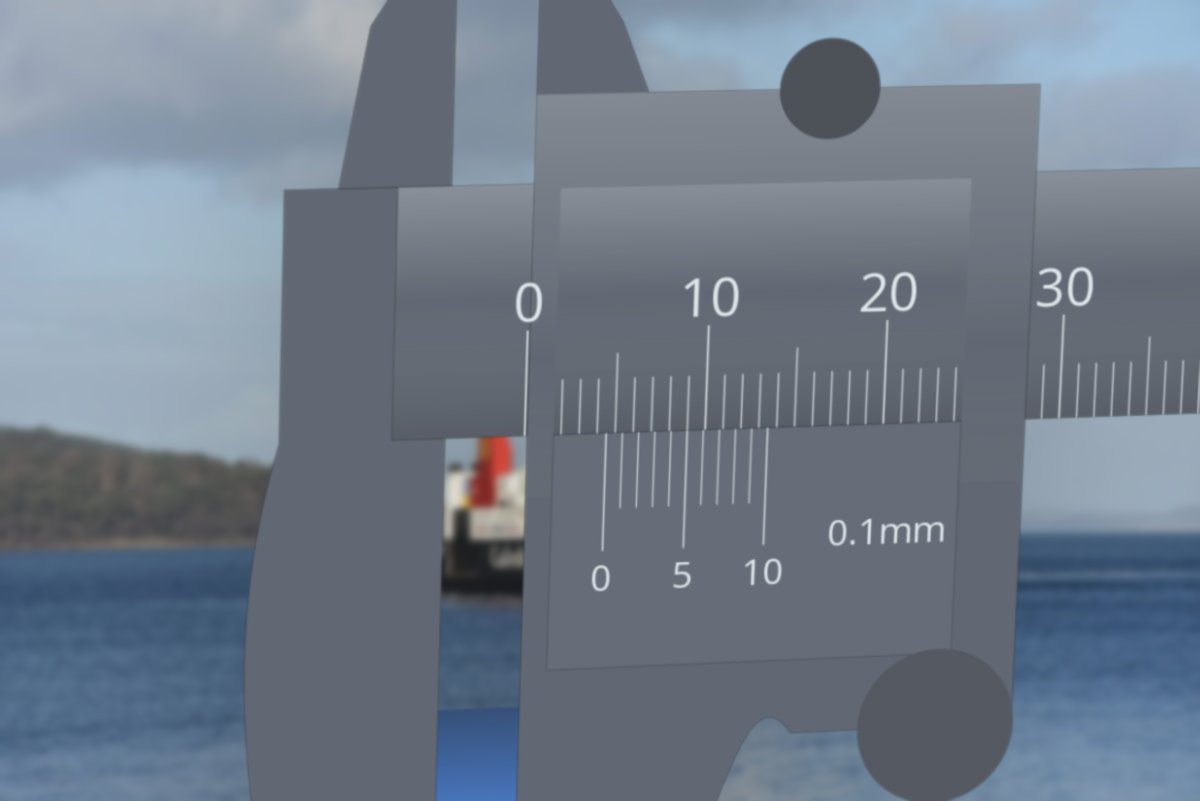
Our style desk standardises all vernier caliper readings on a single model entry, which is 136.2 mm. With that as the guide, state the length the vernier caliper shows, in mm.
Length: 4.5 mm
